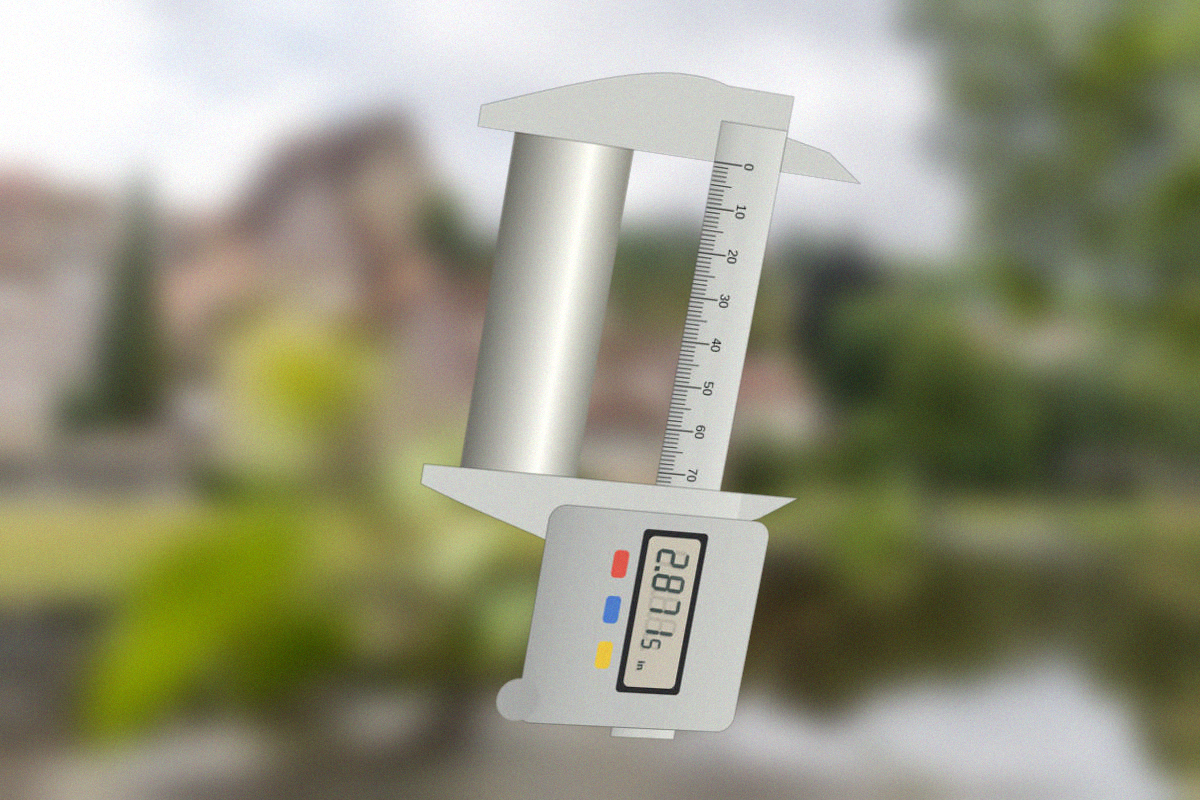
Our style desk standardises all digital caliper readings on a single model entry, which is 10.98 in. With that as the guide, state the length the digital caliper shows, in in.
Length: 2.8715 in
